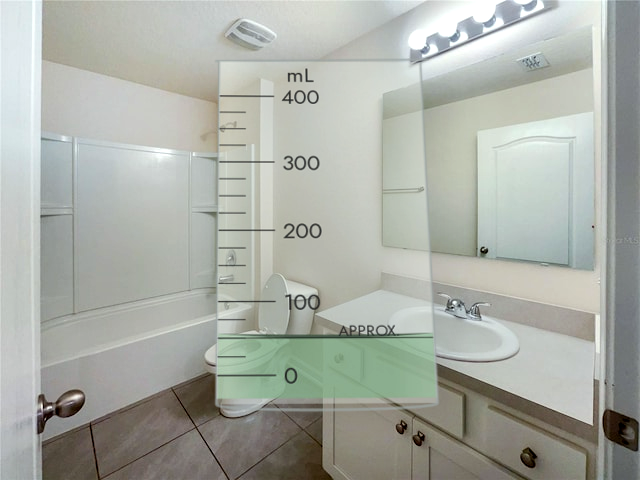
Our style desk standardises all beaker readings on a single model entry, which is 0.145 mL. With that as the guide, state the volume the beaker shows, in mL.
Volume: 50 mL
